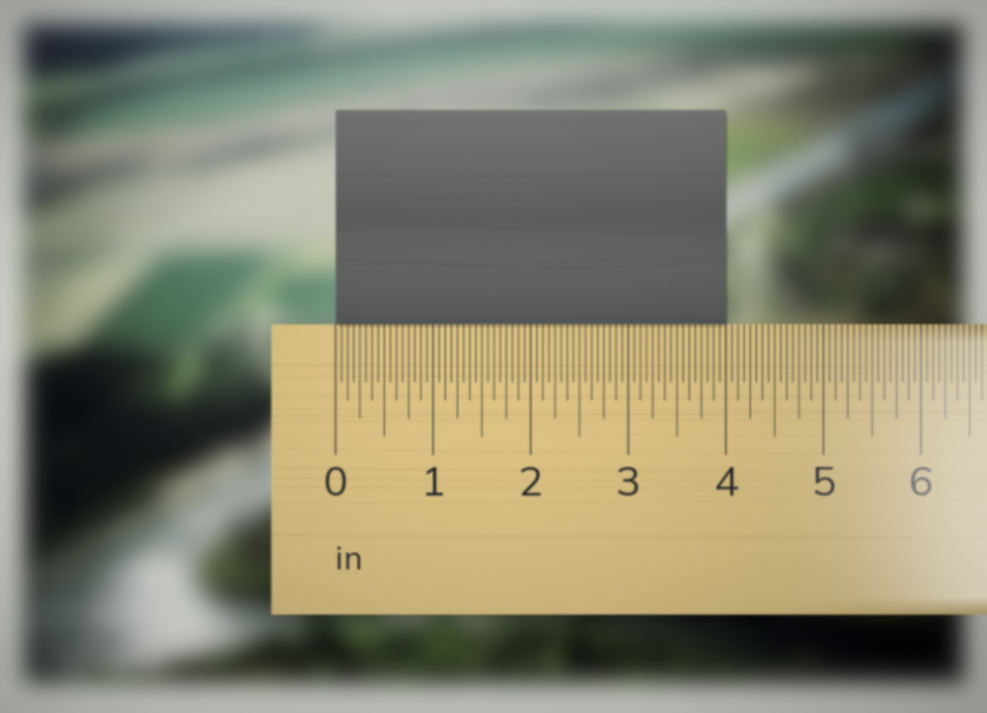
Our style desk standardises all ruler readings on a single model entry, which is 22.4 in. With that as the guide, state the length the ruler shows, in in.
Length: 4 in
